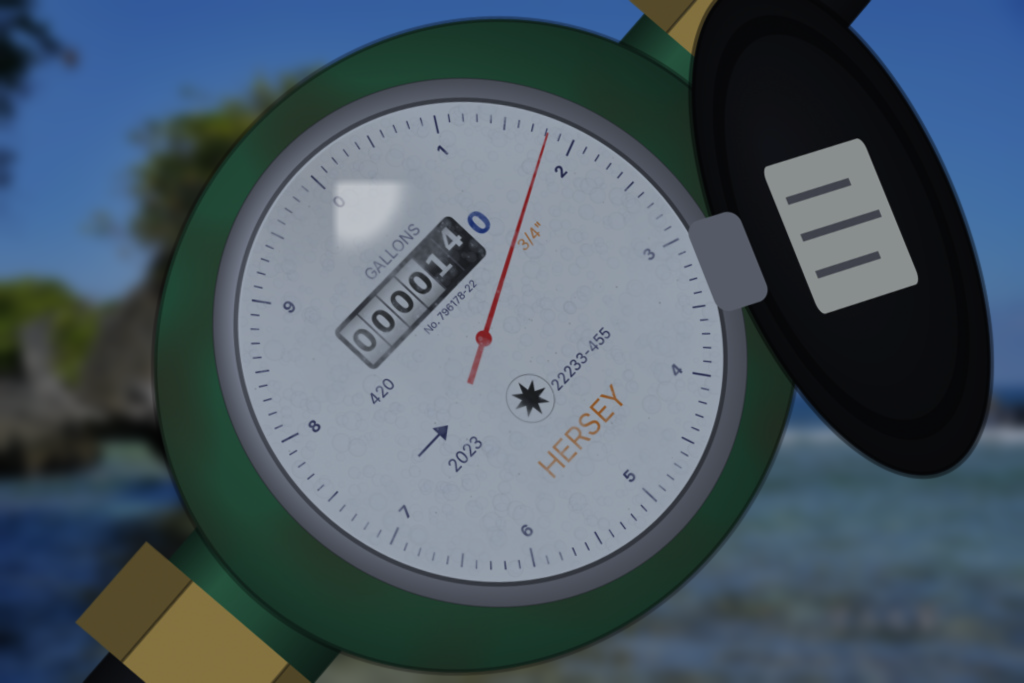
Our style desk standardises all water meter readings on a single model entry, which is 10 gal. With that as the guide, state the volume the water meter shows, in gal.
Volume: 141.8 gal
